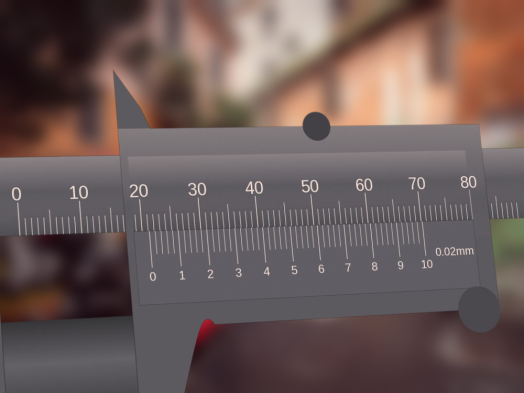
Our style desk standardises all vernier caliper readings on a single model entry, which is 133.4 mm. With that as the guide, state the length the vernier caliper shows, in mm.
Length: 21.2 mm
